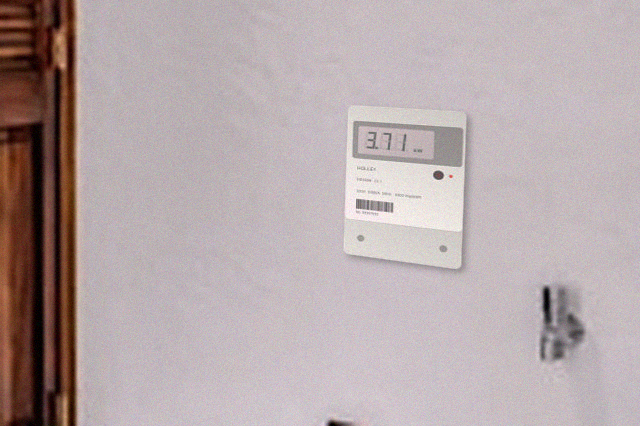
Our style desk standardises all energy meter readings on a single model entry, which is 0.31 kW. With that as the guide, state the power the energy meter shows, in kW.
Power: 3.71 kW
